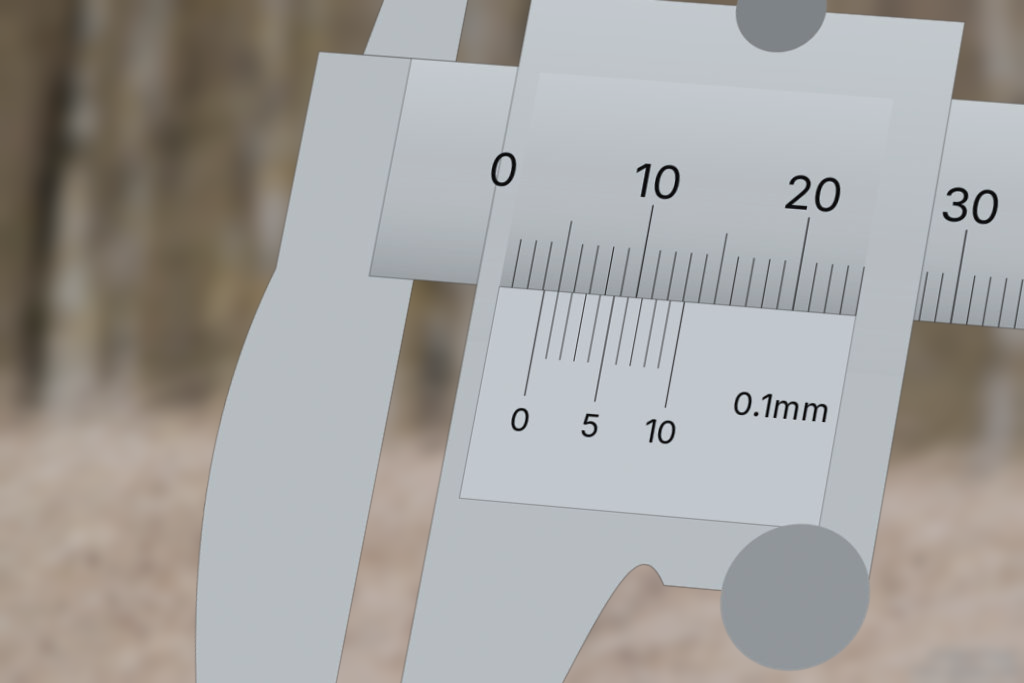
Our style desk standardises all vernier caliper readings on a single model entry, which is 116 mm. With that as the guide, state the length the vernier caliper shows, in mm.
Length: 4.1 mm
